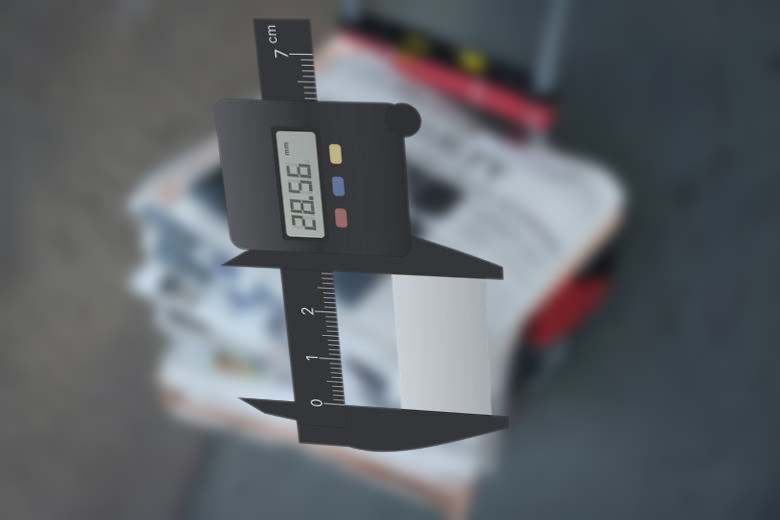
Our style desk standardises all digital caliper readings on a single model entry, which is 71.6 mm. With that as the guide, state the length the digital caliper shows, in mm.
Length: 28.56 mm
